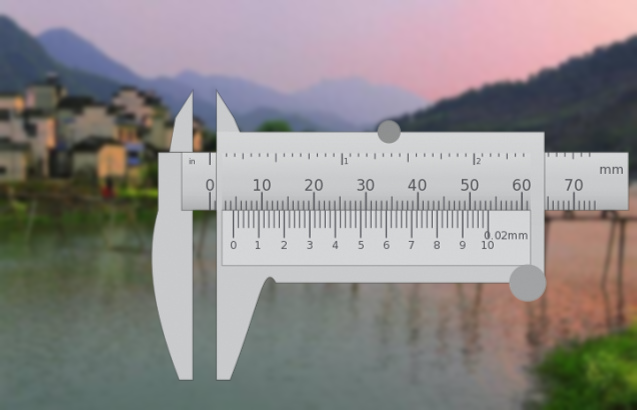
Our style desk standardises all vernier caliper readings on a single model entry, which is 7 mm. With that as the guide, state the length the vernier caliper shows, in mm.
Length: 4.5 mm
